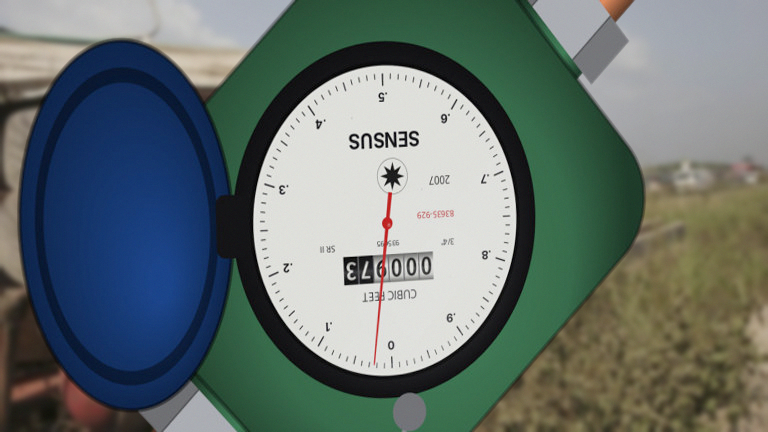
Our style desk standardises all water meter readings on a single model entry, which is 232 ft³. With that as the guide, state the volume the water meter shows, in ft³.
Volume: 973.02 ft³
